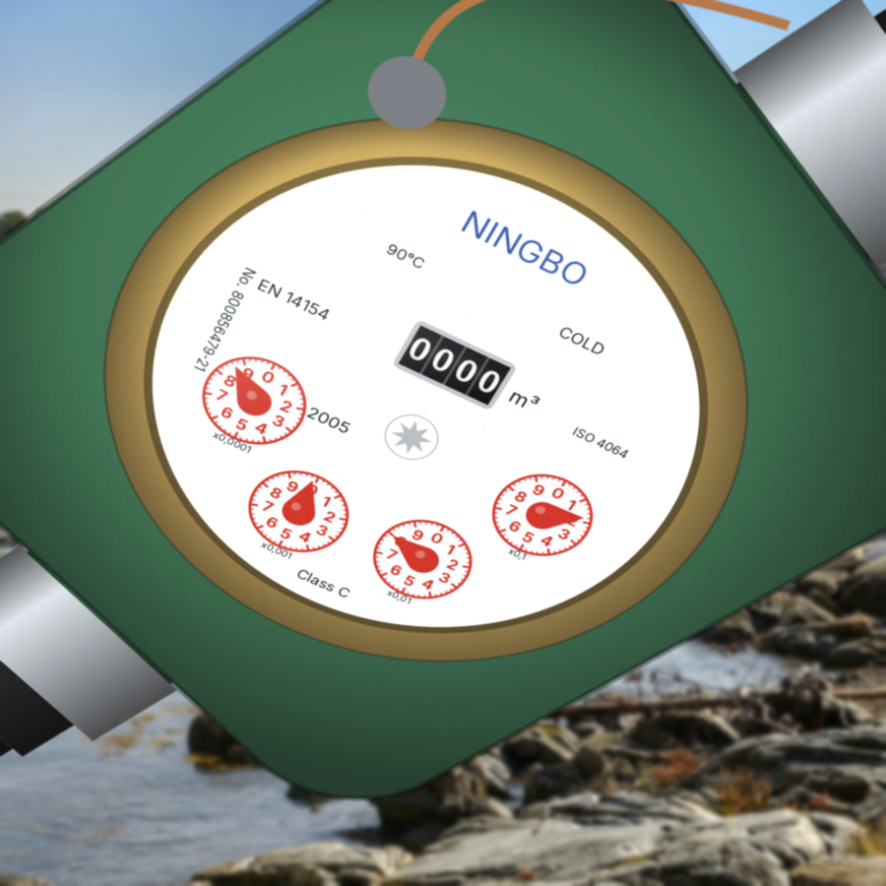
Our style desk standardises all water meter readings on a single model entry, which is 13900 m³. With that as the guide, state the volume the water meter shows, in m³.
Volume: 0.1798 m³
